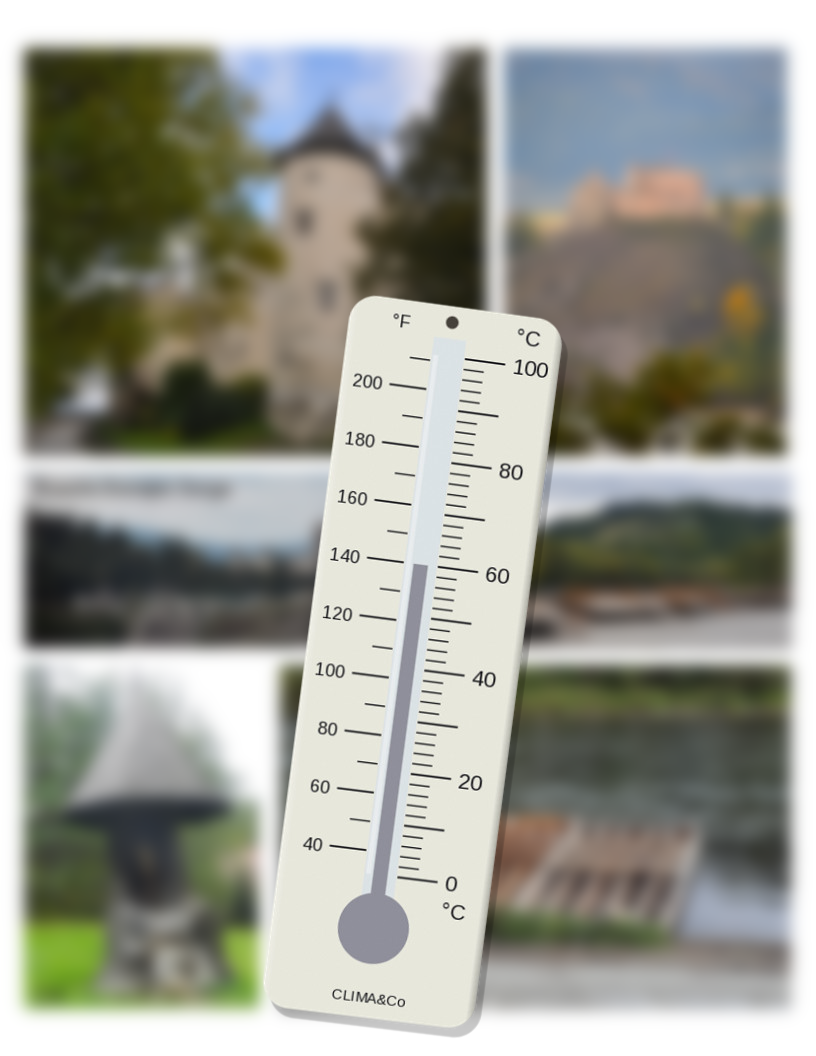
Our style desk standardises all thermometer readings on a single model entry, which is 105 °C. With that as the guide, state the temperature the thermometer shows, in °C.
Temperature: 60 °C
